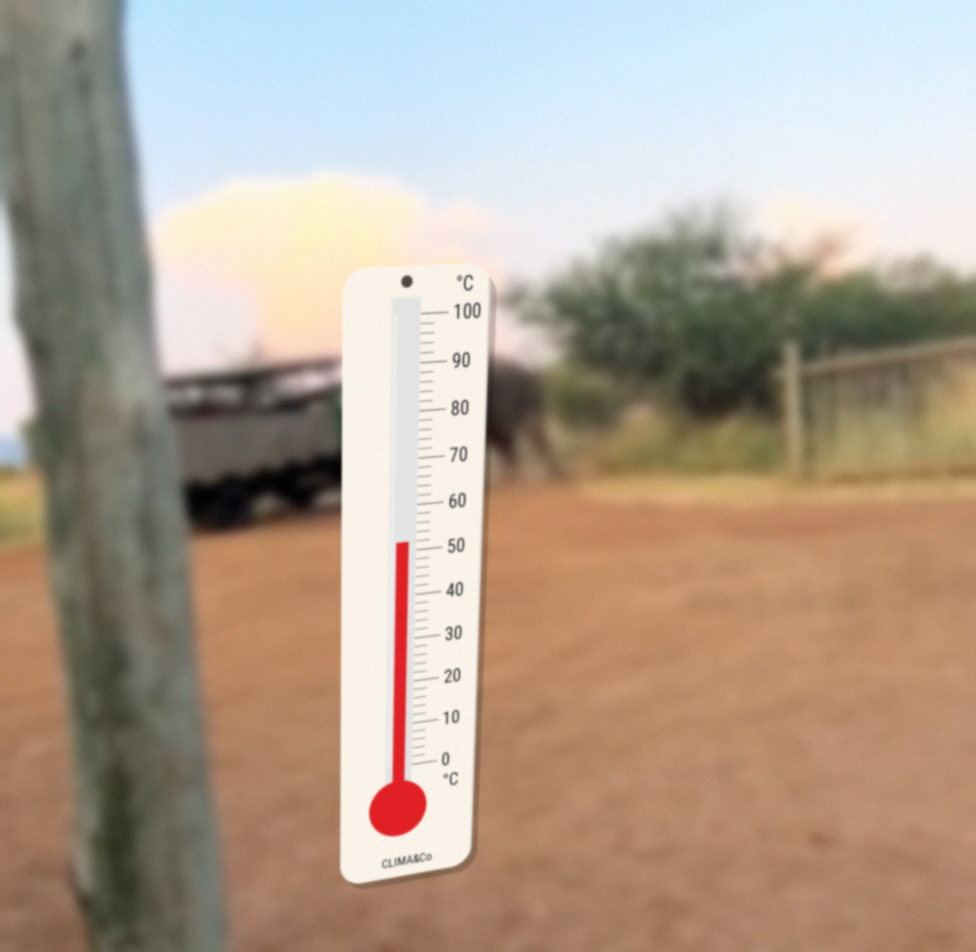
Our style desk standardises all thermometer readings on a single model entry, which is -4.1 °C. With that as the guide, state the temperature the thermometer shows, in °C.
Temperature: 52 °C
